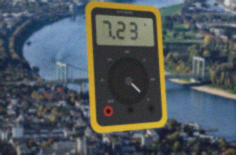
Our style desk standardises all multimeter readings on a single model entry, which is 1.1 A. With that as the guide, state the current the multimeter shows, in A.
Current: 7.23 A
